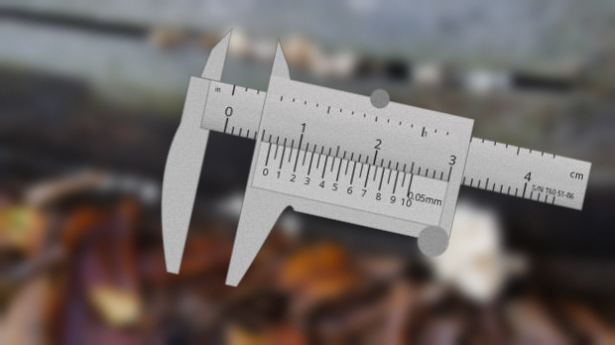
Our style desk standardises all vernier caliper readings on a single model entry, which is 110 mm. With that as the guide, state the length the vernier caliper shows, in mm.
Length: 6.2 mm
